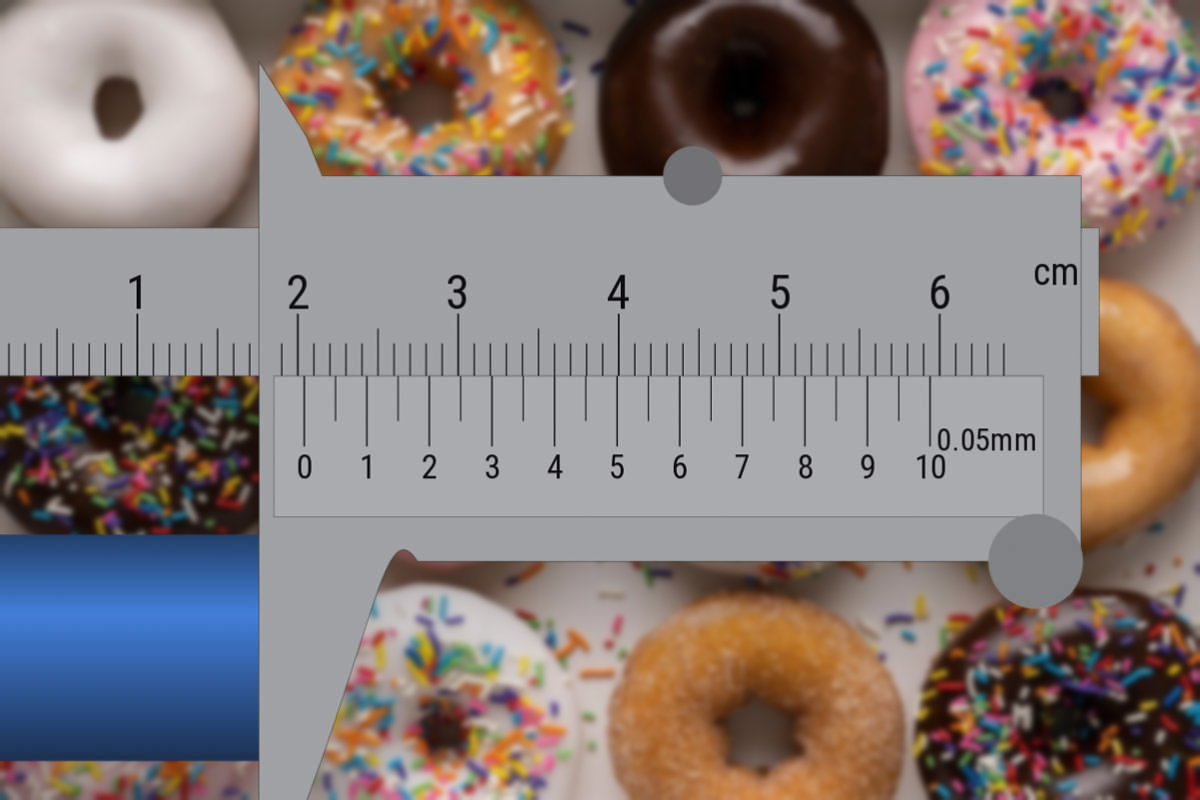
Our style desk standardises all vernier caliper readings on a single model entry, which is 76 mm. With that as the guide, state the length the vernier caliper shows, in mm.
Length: 20.4 mm
